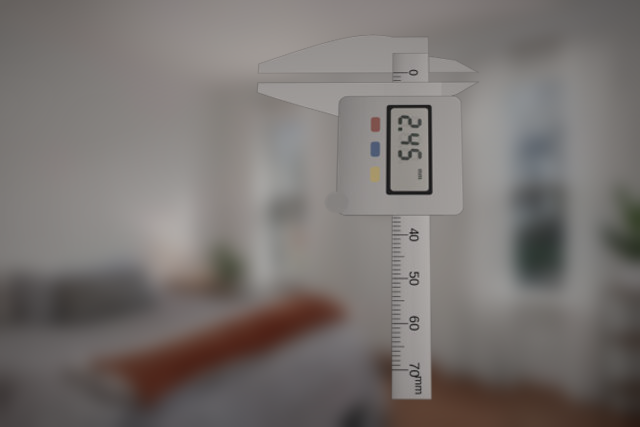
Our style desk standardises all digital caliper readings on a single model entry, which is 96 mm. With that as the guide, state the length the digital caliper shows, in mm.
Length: 2.45 mm
